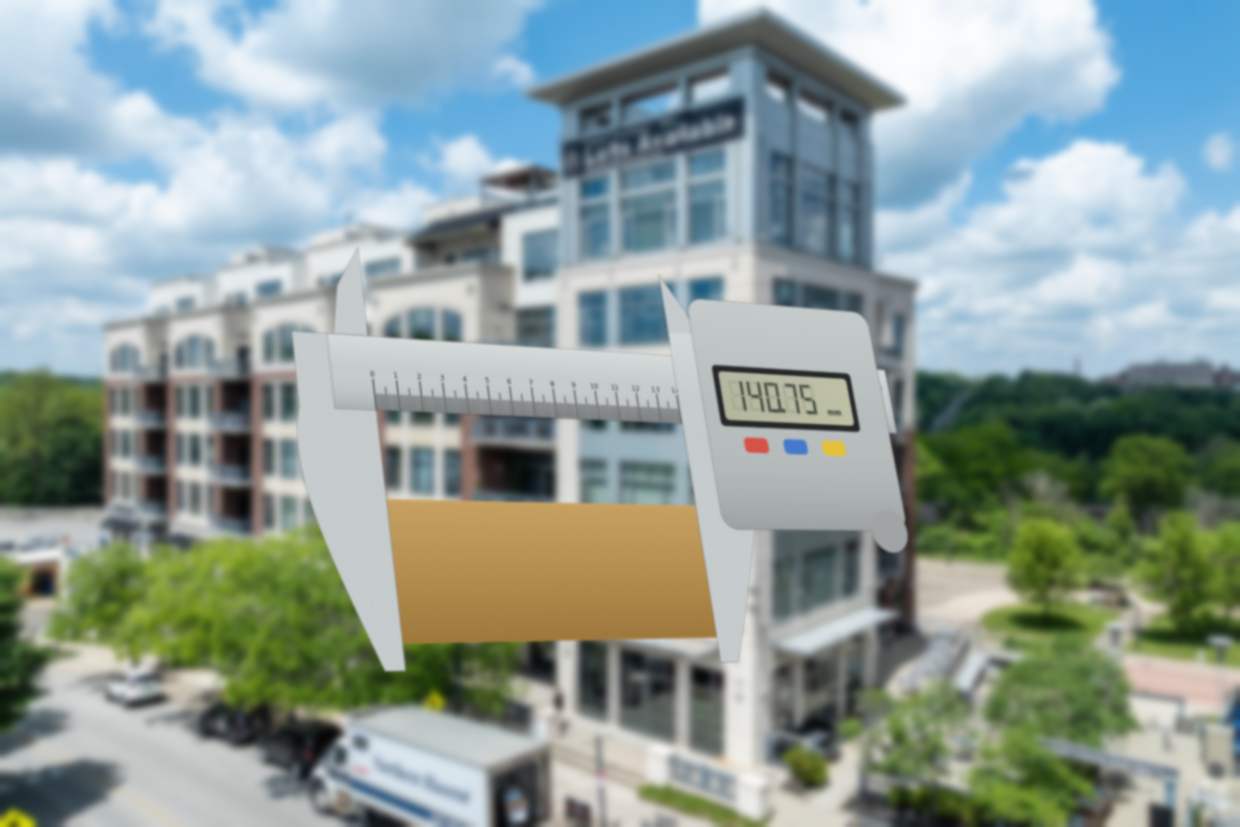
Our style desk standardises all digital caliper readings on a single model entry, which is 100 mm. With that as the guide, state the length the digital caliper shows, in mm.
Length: 140.75 mm
